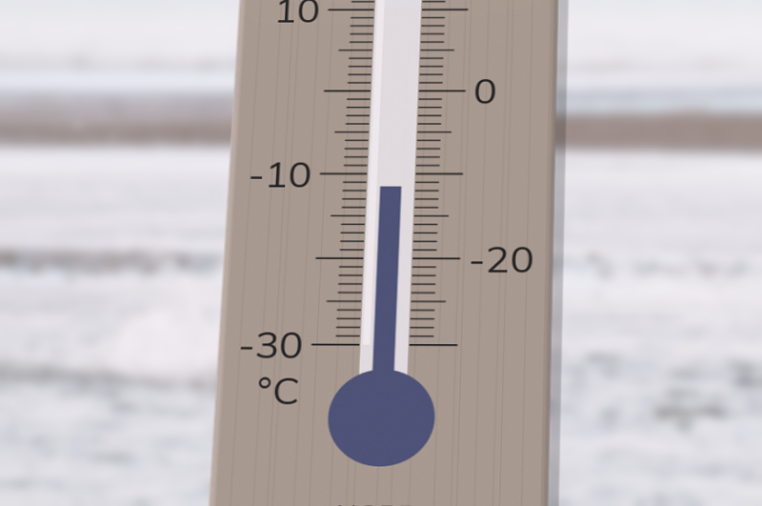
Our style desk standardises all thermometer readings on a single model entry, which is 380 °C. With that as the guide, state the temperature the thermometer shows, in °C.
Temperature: -11.5 °C
